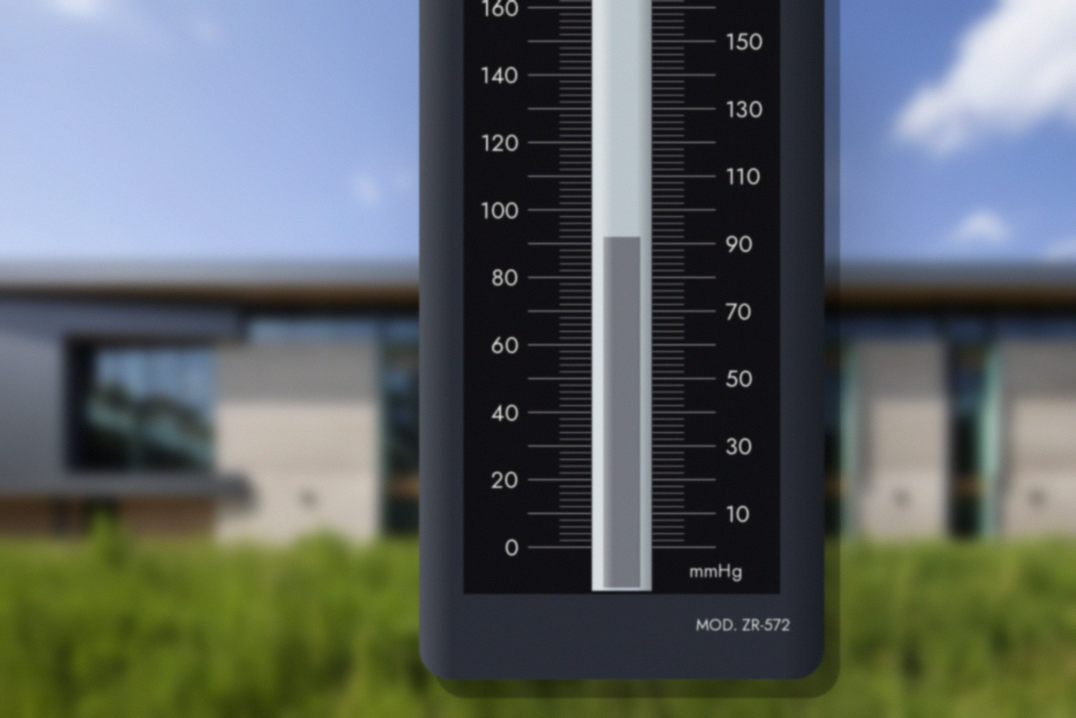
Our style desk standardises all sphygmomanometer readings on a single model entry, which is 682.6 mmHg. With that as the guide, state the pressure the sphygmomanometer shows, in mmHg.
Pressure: 92 mmHg
